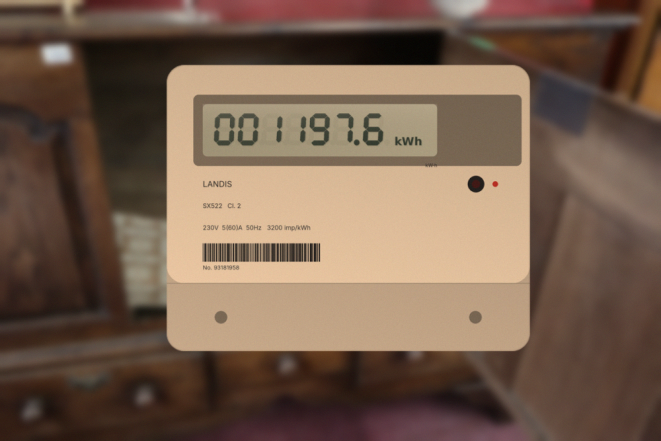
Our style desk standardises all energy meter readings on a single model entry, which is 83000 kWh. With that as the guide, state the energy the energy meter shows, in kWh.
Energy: 1197.6 kWh
